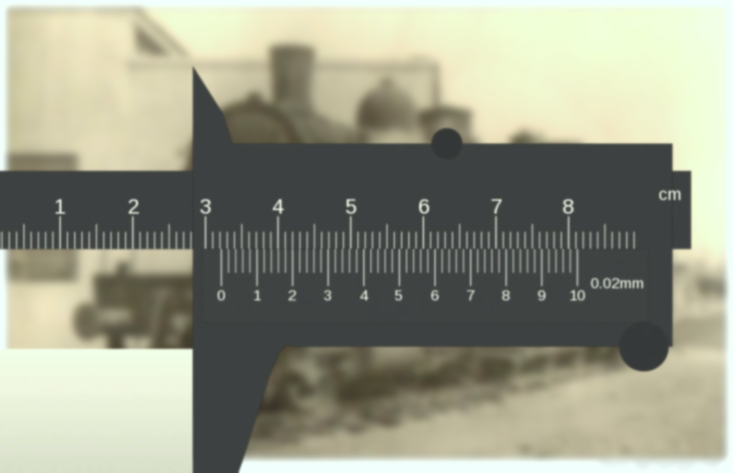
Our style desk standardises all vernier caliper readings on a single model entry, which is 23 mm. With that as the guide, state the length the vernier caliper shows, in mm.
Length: 32.2 mm
